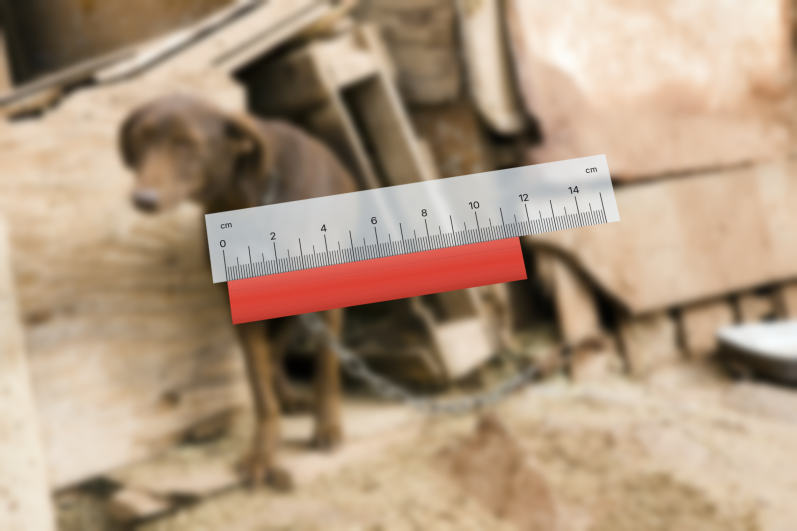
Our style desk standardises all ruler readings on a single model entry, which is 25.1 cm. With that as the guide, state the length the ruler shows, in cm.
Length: 11.5 cm
